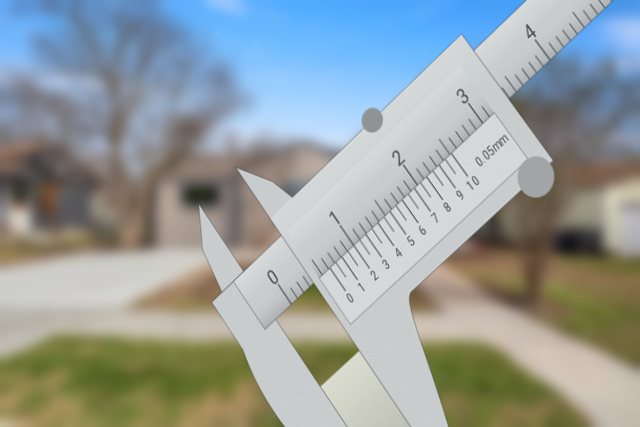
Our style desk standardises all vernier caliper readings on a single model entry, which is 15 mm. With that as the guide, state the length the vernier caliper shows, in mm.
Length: 6.2 mm
